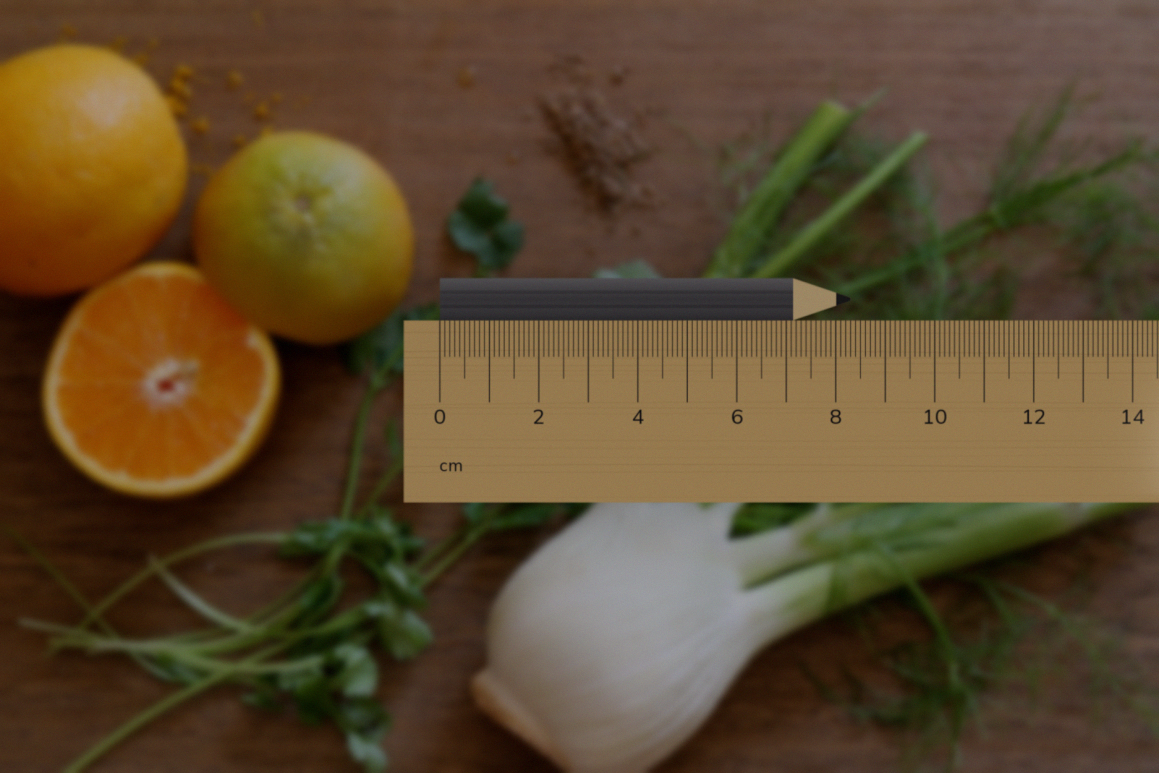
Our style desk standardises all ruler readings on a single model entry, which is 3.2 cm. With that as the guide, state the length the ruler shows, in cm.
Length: 8.3 cm
